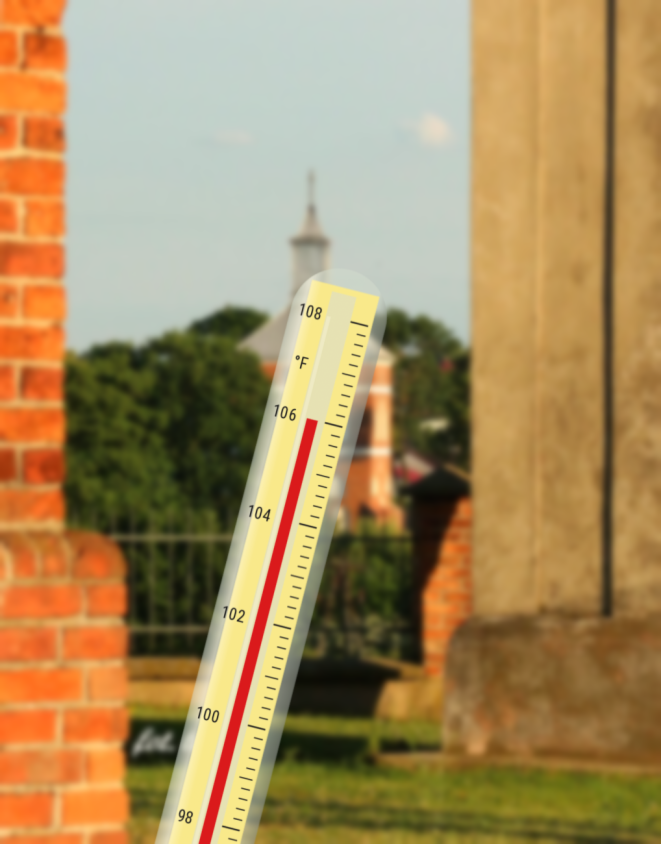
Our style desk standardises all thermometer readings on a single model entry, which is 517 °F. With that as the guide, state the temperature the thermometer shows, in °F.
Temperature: 106 °F
